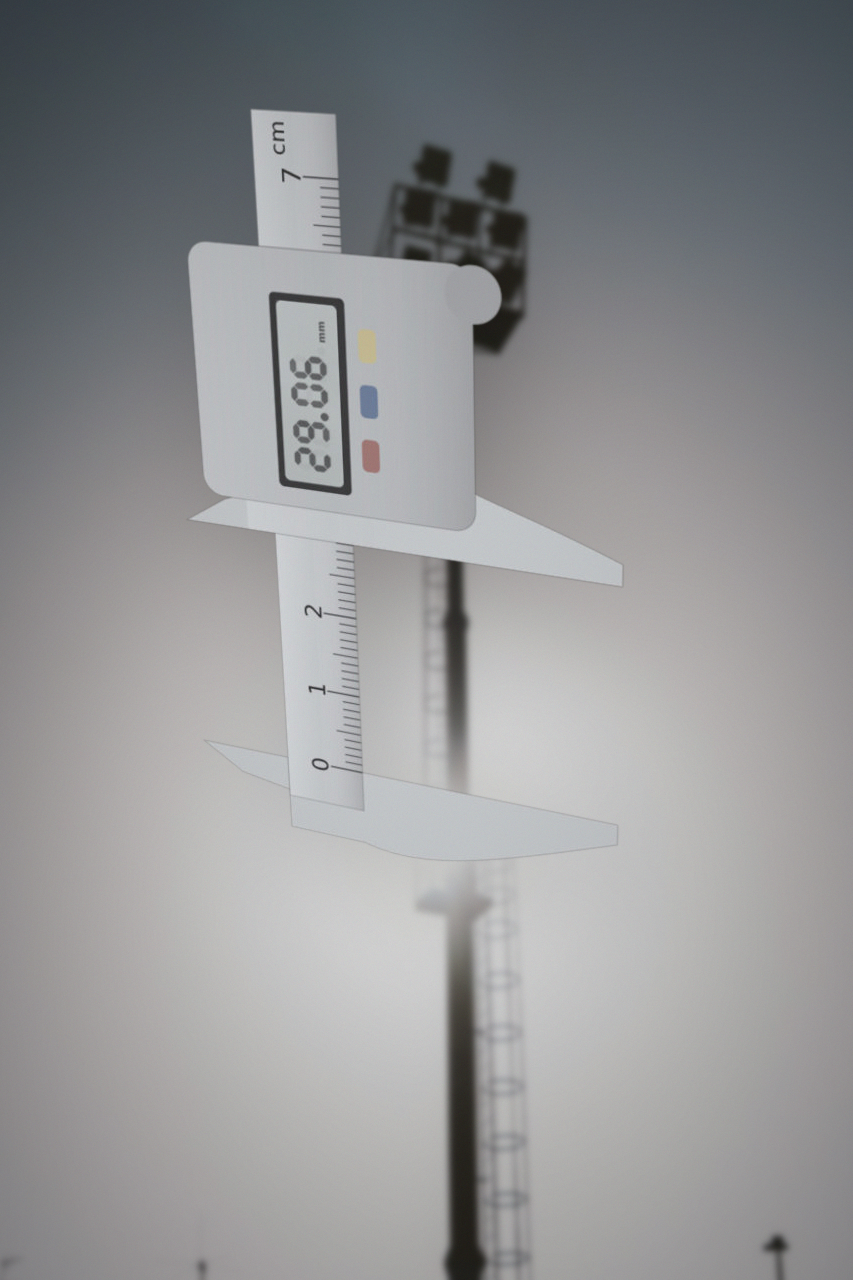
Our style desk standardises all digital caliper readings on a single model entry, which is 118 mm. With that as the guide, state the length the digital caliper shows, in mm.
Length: 29.06 mm
